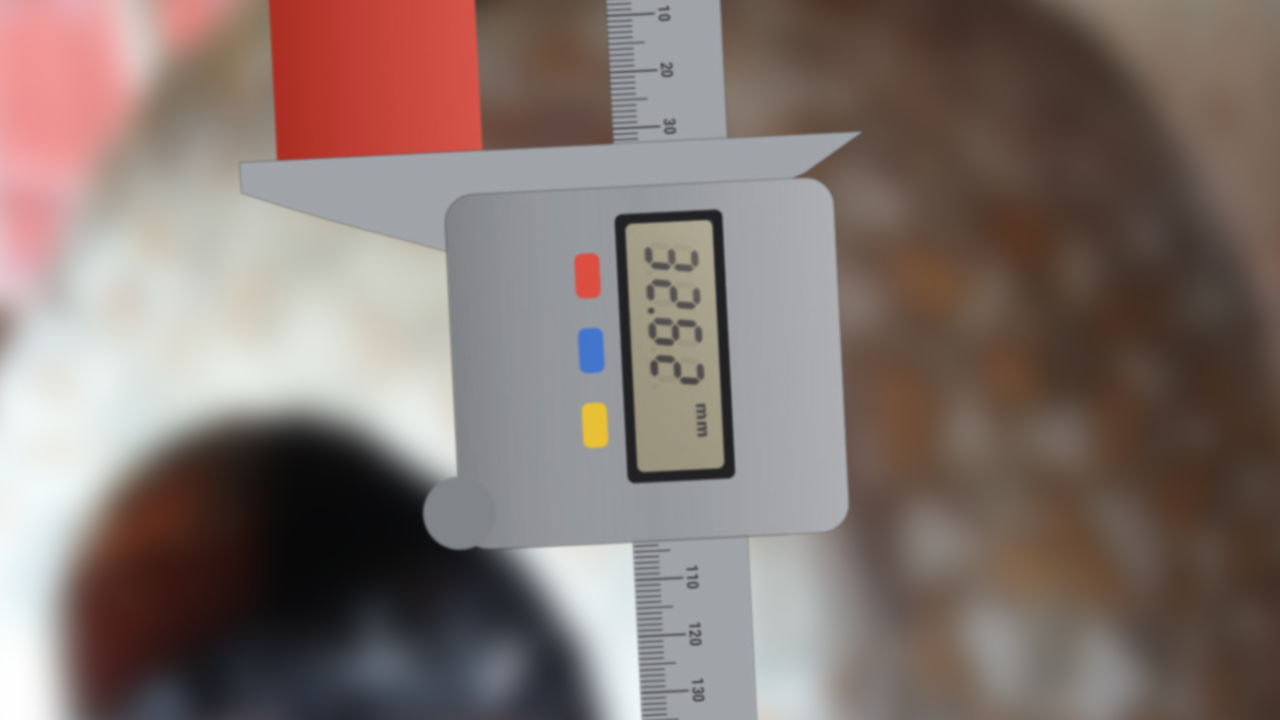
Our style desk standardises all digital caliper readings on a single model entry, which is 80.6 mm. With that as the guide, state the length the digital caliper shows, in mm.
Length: 32.62 mm
